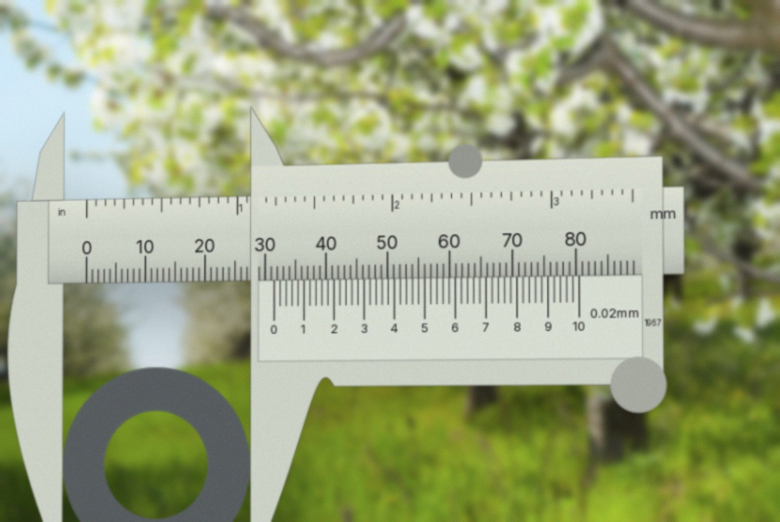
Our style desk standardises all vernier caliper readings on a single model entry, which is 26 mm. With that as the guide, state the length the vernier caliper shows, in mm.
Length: 31.5 mm
